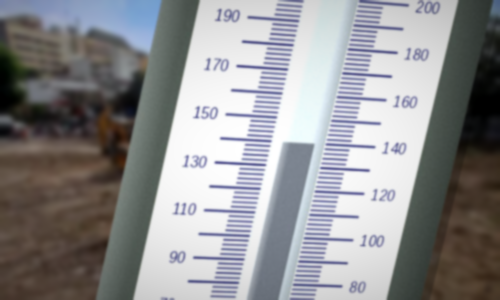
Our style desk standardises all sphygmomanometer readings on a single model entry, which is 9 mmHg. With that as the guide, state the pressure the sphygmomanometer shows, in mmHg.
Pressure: 140 mmHg
